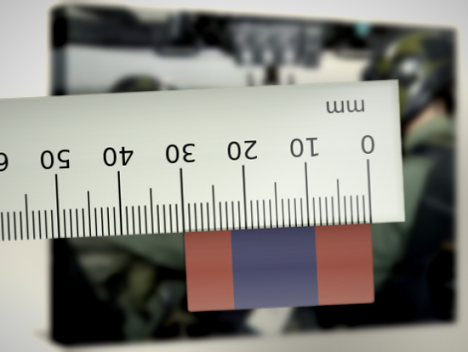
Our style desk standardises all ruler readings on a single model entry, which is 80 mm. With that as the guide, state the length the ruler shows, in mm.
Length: 30 mm
